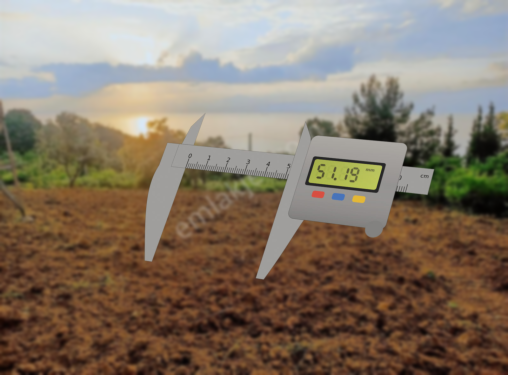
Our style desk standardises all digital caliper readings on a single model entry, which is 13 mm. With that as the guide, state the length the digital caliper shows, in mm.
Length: 51.19 mm
